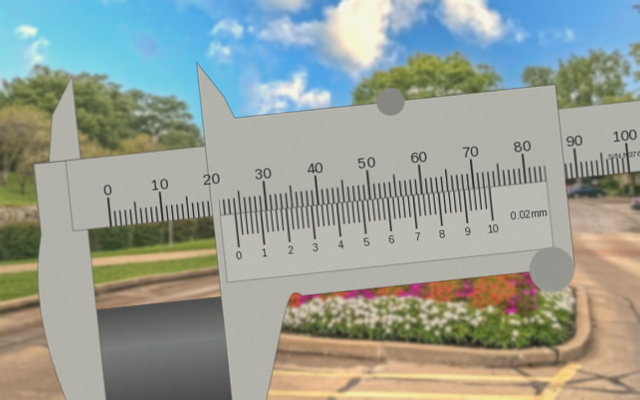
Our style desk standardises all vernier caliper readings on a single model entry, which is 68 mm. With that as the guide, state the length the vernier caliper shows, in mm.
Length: 24.0 mm
